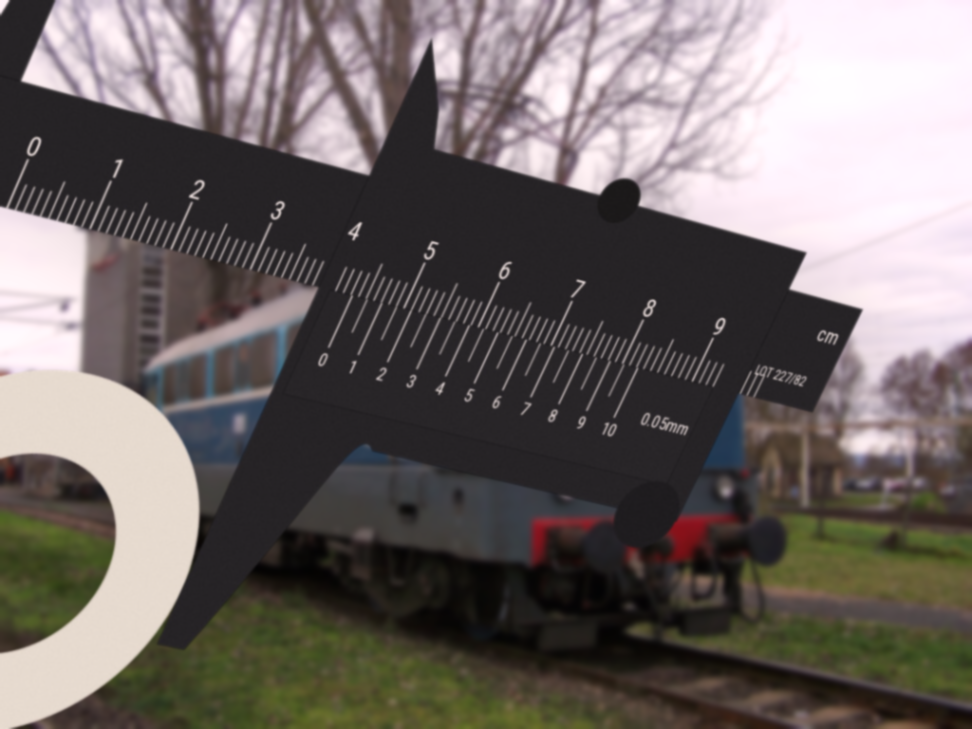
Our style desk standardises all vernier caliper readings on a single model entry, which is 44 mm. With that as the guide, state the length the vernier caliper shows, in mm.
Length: 43.2 mm
